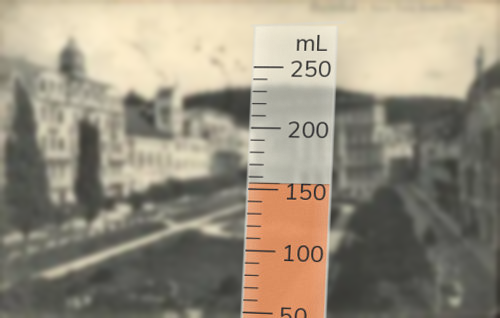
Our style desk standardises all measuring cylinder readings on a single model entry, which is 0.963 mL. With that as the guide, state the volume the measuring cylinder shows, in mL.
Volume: 155 mL
